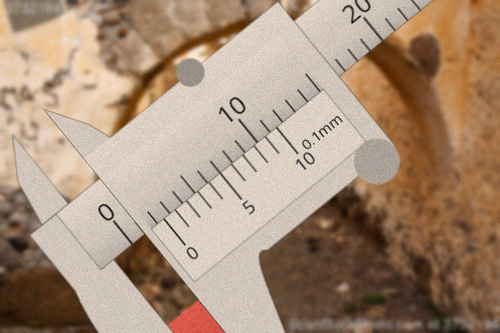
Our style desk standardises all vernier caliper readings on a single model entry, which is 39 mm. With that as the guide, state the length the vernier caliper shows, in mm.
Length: 2.5 mm
